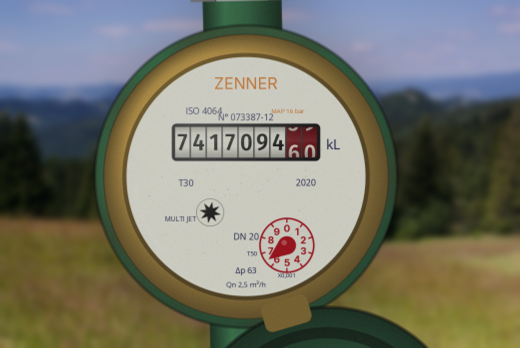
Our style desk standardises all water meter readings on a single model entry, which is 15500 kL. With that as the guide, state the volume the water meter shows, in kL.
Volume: 7417094.596 kL
